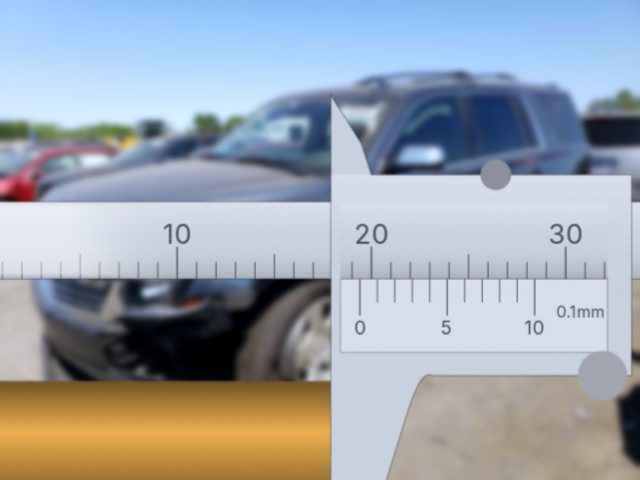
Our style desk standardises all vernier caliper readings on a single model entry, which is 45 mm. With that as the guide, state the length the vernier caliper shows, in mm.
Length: 19.4 mm
